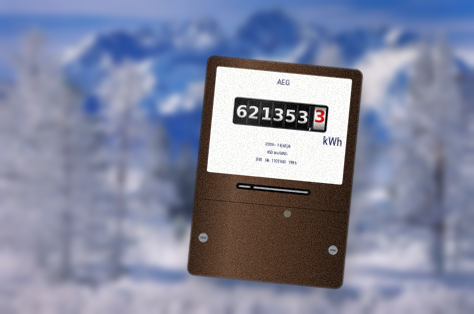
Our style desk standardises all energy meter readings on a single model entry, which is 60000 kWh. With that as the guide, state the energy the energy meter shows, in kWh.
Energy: 621353.3 kWh
